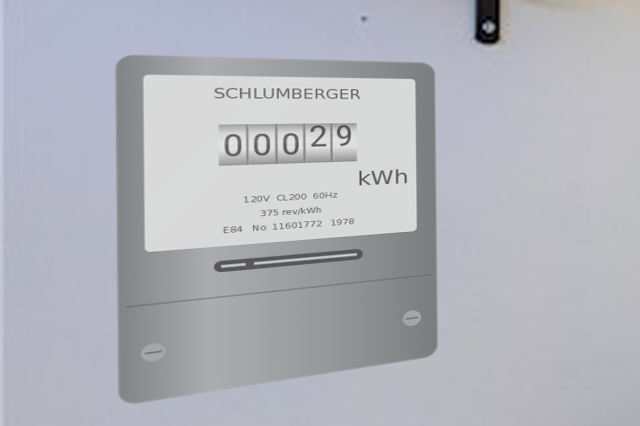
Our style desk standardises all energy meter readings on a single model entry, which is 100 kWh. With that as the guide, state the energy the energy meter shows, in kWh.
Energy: 29 kWh
